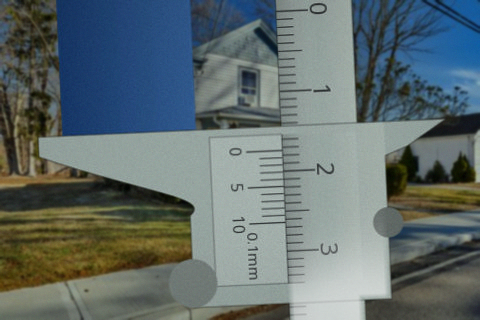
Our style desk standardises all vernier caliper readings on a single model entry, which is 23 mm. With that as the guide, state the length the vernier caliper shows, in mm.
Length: 17.4 mm
